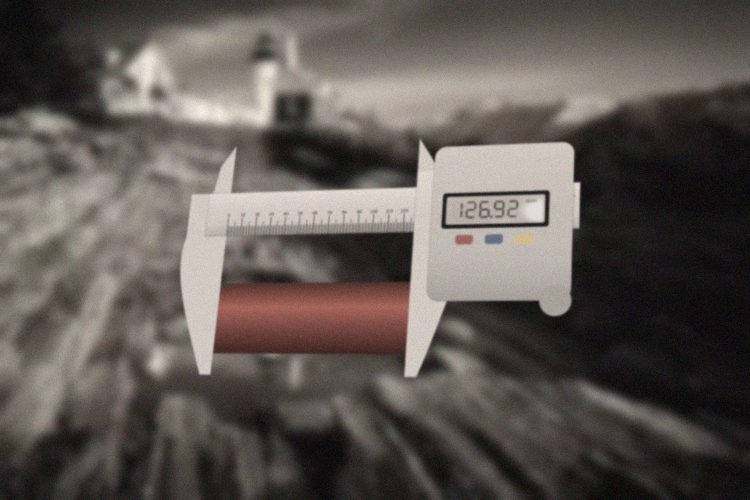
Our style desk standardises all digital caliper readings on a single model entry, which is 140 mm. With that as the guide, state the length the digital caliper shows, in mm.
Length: 126.92 mm
